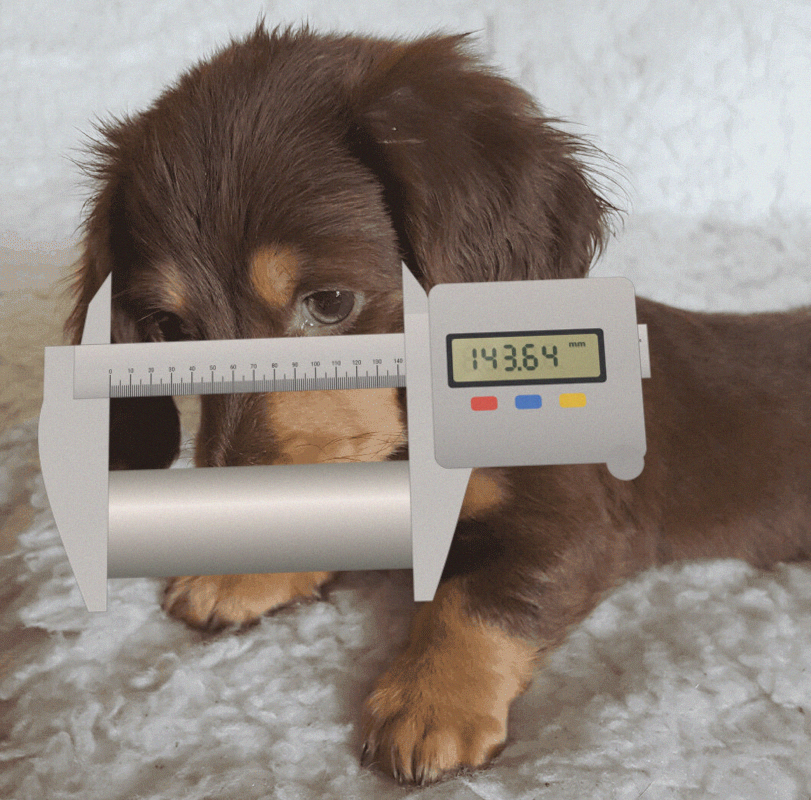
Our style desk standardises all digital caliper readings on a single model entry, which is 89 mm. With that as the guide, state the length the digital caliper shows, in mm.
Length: 143.64 mm
